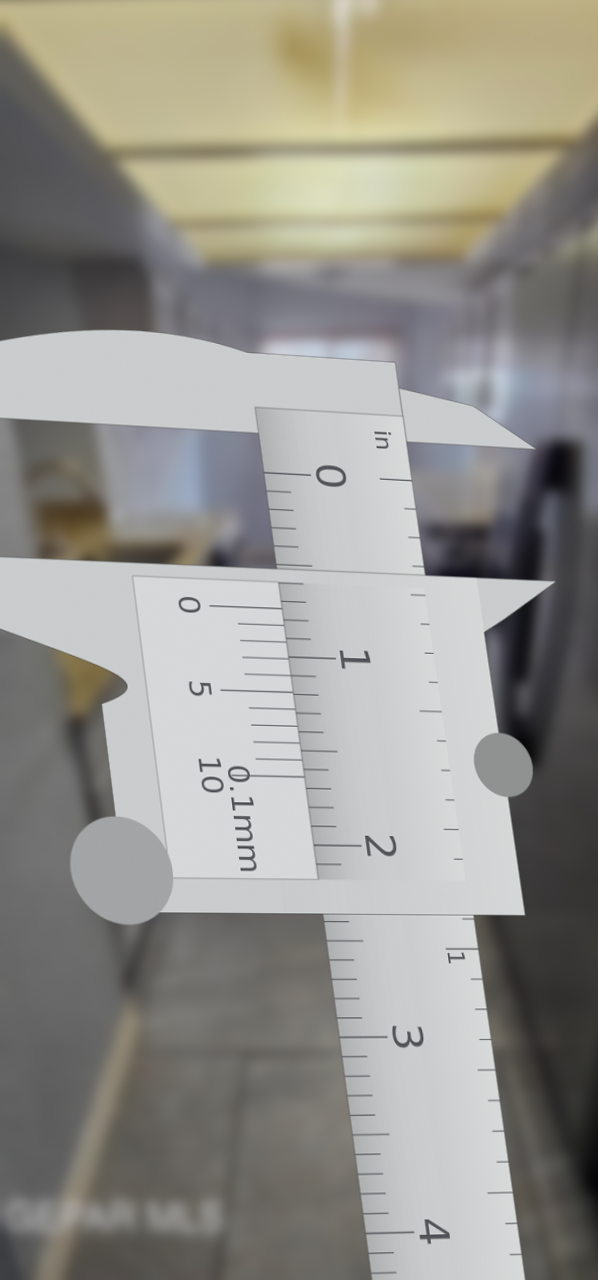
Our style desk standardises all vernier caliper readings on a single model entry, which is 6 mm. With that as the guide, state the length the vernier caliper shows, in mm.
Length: 7.4 mm
